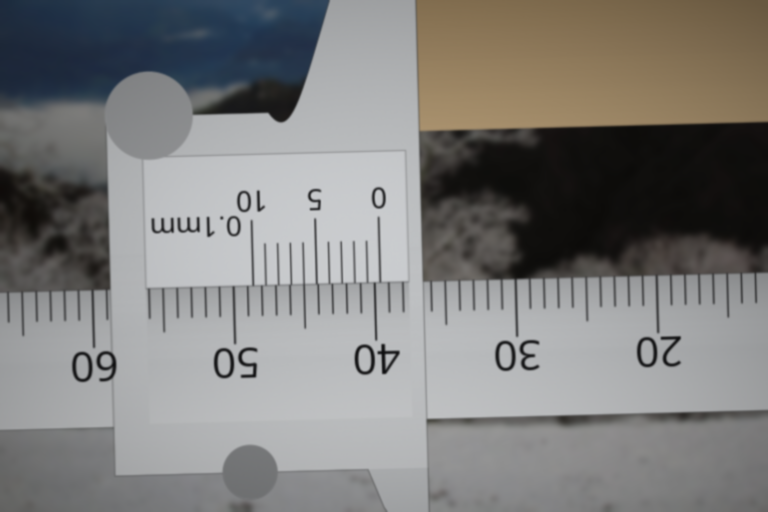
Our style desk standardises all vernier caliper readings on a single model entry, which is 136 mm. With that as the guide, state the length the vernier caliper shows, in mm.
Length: 39.6 mm
